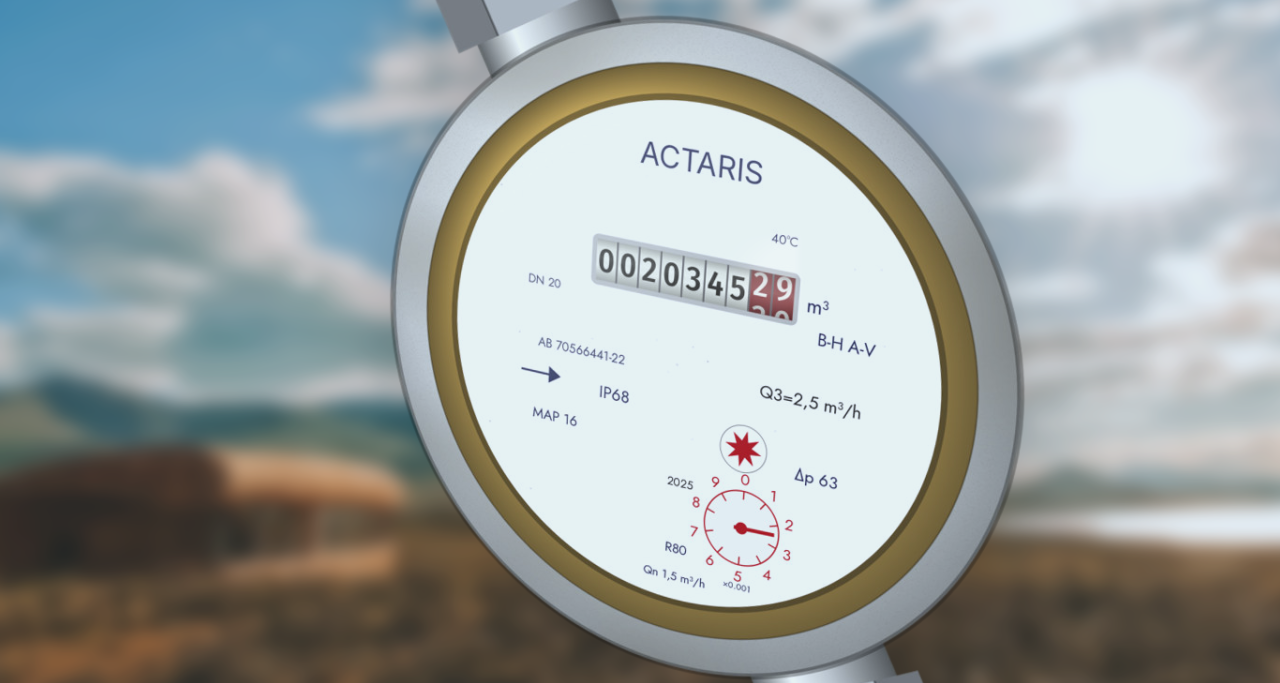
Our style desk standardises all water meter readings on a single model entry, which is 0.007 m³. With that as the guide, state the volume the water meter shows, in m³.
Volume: 20345.292 m³
